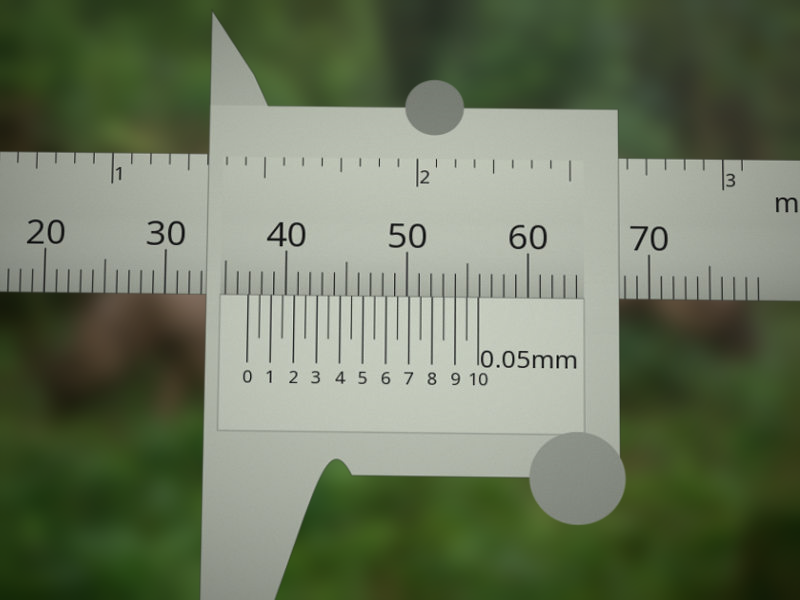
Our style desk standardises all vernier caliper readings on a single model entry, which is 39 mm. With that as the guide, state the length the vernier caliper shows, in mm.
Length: 36.9 mm
